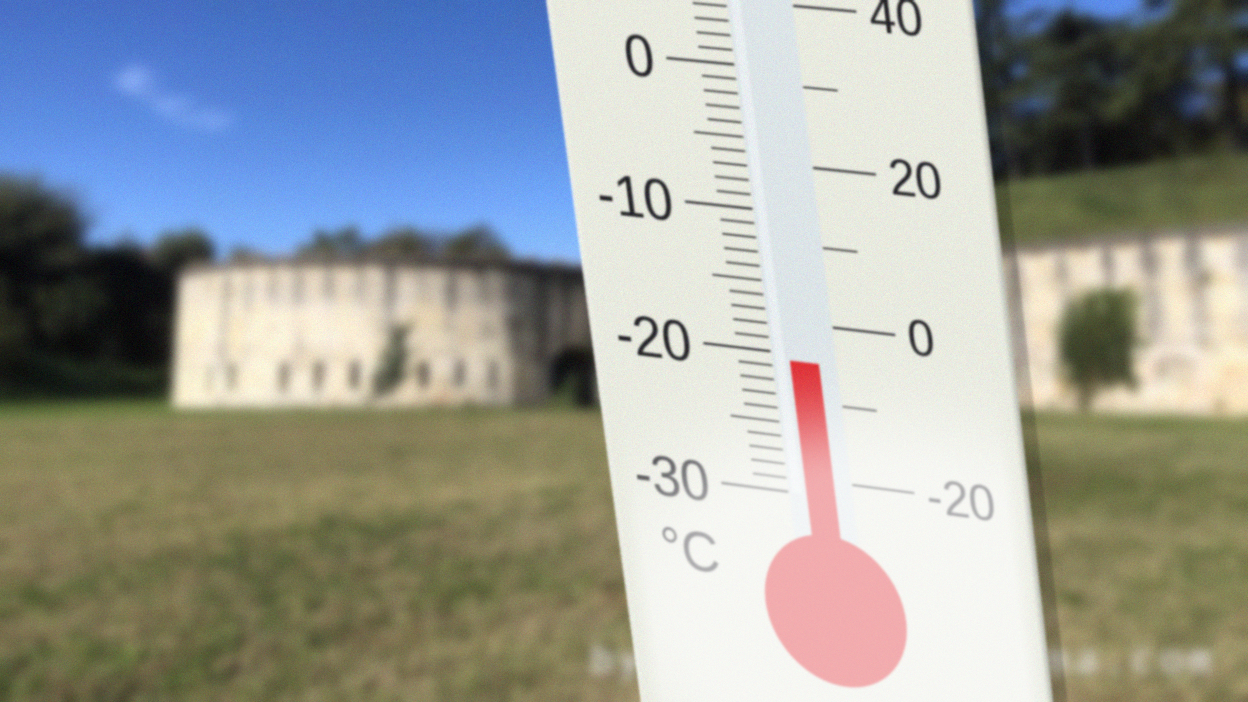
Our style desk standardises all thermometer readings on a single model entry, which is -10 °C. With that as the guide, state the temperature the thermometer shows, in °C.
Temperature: -20.5 °C
